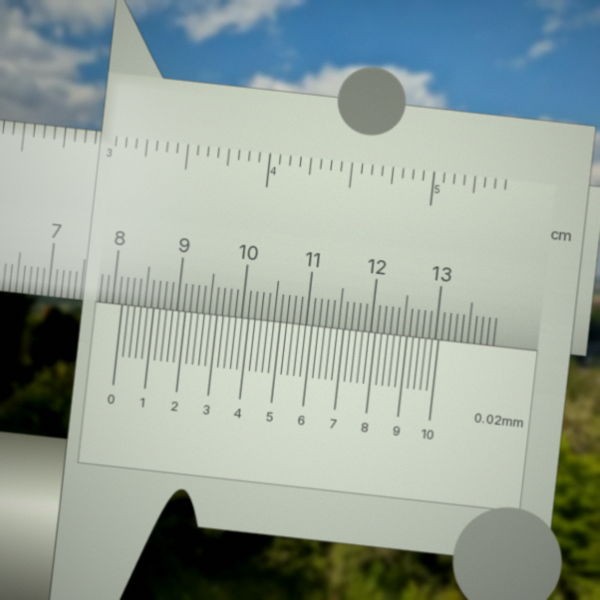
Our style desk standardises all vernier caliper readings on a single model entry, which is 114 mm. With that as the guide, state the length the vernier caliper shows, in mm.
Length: 81.5 mm
